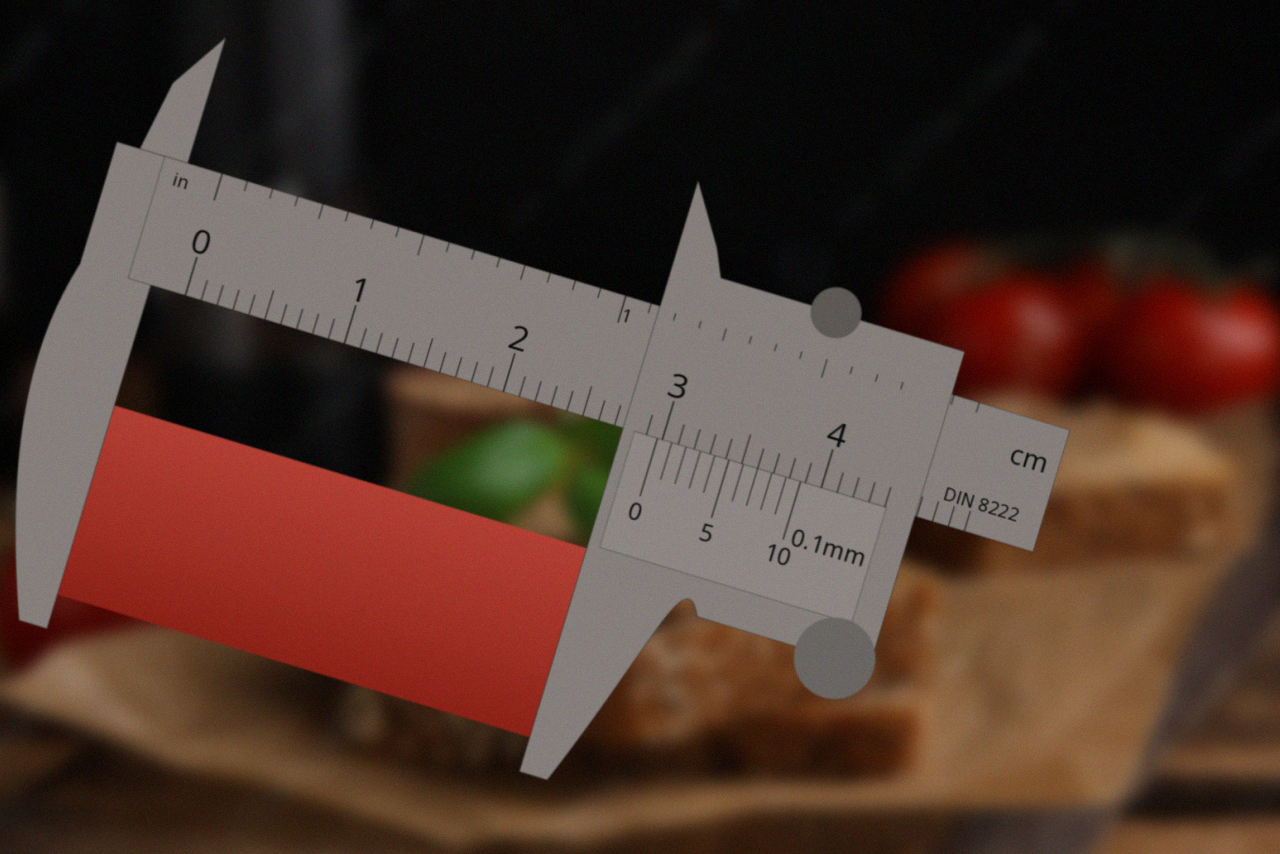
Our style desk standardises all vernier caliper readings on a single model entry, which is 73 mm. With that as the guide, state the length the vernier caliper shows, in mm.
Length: 29.7 mm
